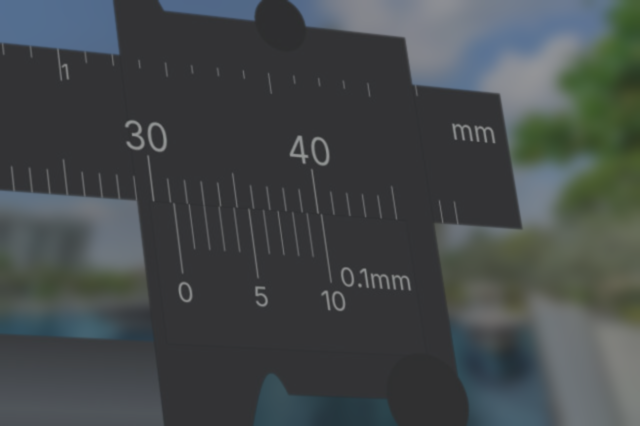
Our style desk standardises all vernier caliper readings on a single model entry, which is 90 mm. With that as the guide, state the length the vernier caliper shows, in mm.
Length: 31.2 mm
